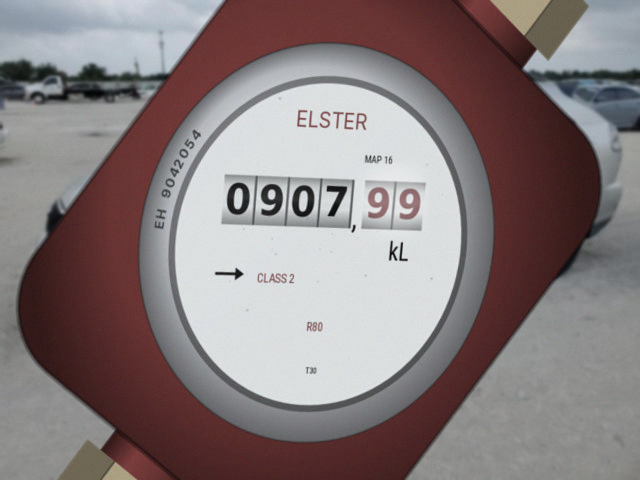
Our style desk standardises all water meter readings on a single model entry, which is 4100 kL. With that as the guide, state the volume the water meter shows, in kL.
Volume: 907.99 kL
